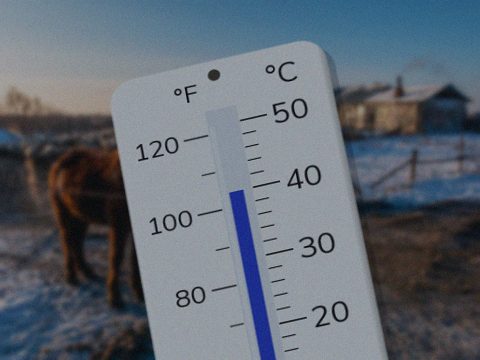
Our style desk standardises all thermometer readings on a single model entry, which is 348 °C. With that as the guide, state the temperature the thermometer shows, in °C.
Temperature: 40 °C
